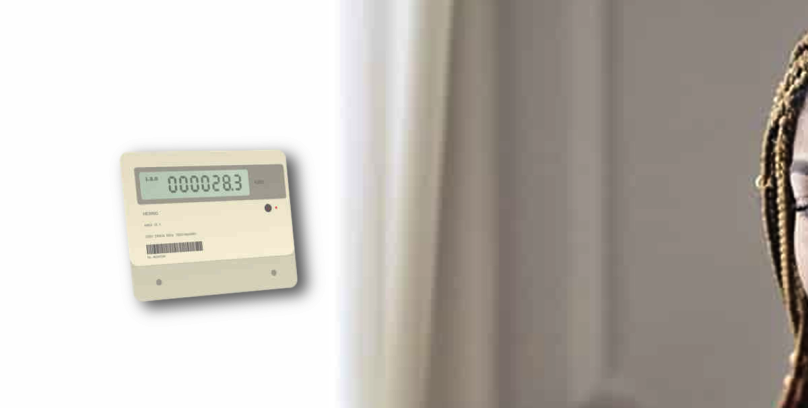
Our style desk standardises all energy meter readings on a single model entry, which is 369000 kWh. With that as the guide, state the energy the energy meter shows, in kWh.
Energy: 28.3 kWh
